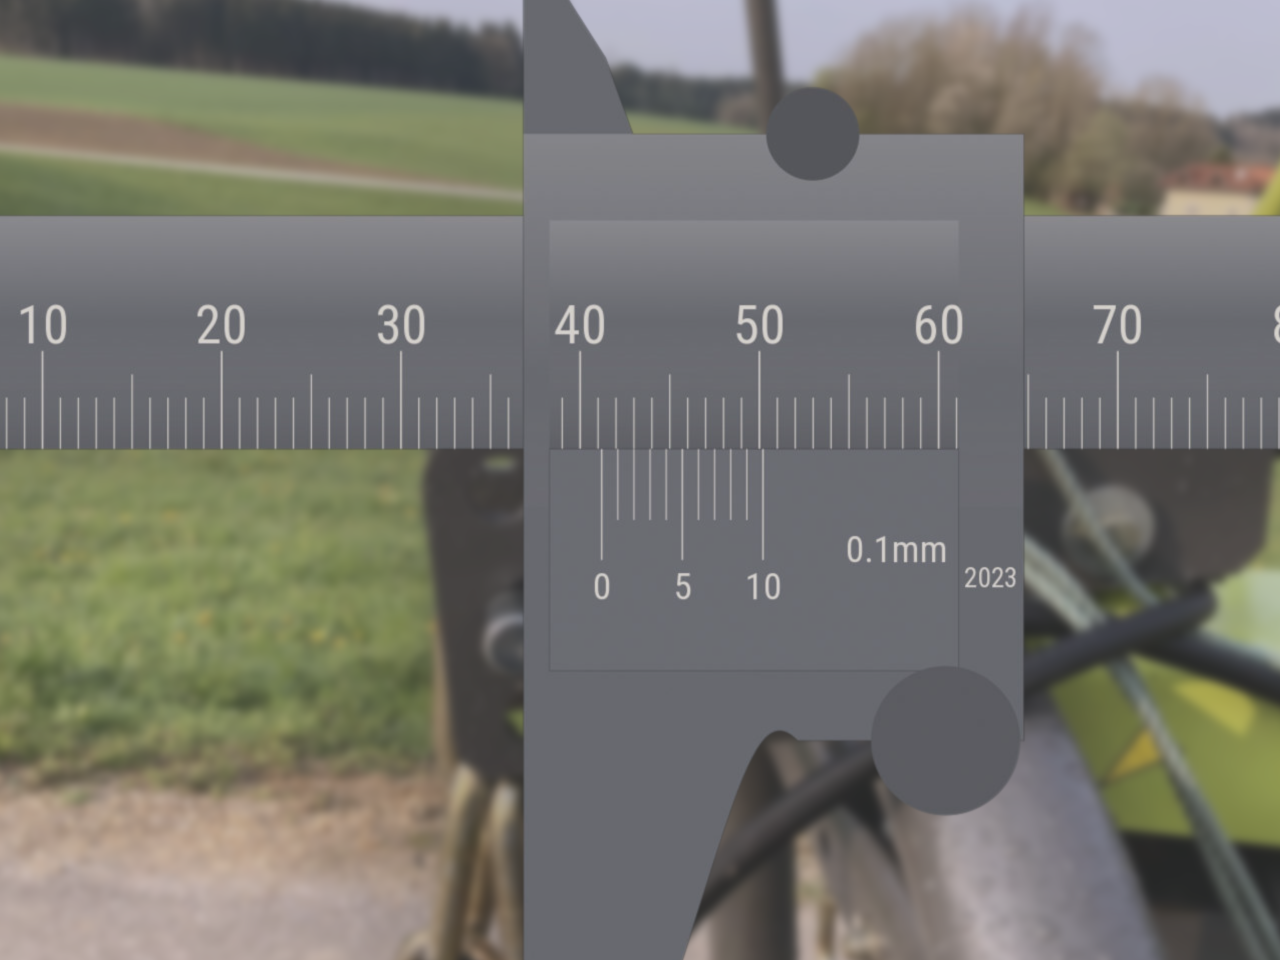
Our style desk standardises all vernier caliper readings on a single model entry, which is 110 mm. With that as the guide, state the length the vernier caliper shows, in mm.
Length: 41.2 mm
